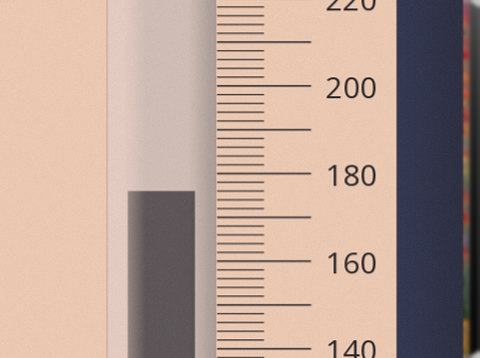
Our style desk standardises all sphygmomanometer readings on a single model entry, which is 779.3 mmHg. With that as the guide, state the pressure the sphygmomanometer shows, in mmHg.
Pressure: 176 mmHg
